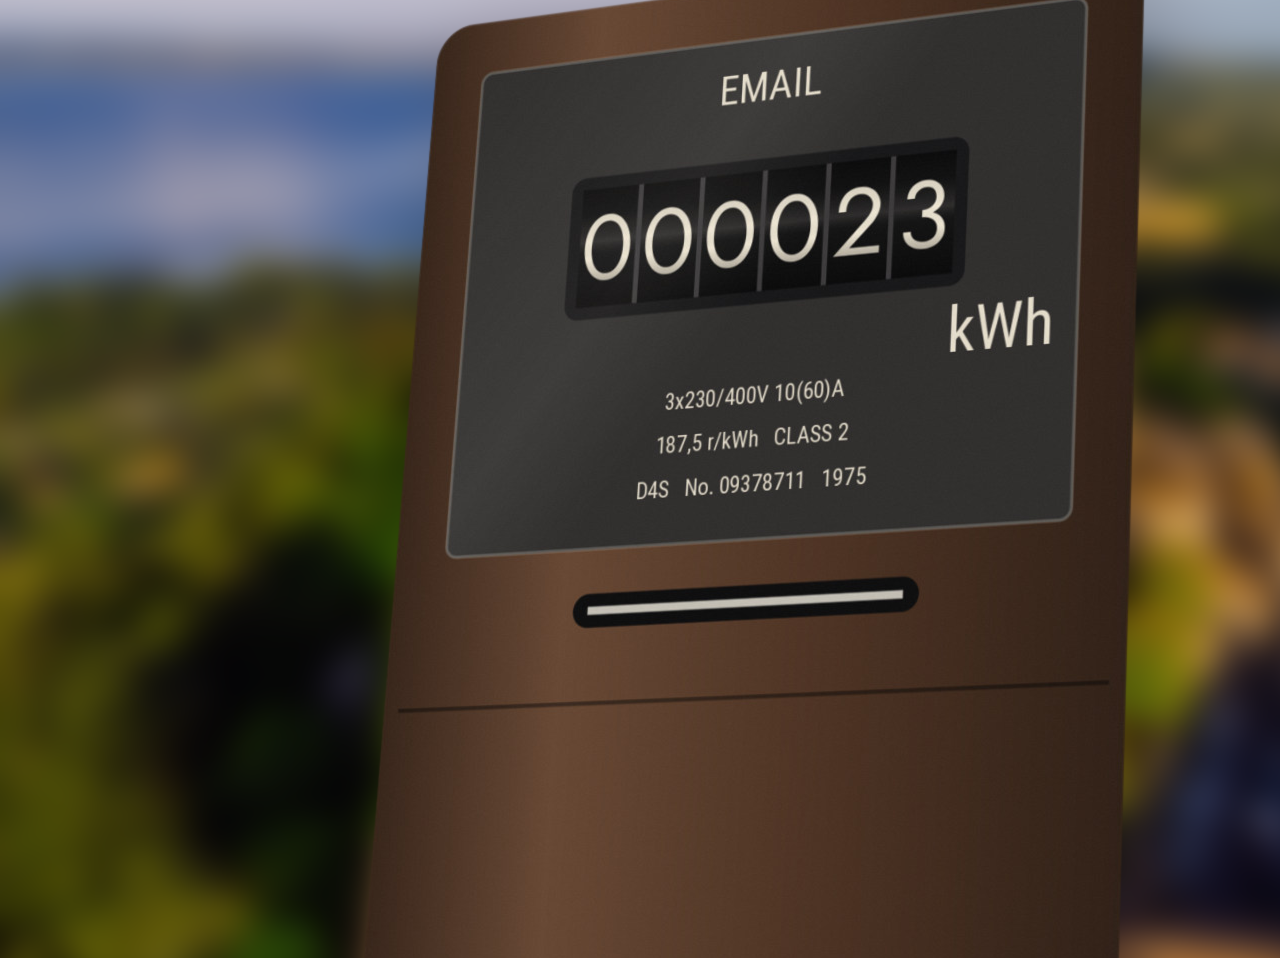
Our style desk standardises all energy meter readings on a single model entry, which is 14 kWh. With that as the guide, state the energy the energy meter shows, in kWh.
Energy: 23 kWh
